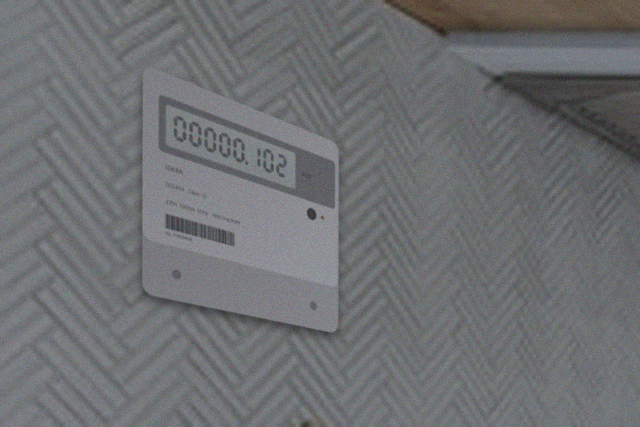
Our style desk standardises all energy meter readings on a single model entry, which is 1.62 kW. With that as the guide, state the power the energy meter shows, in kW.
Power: 0.102 kW
